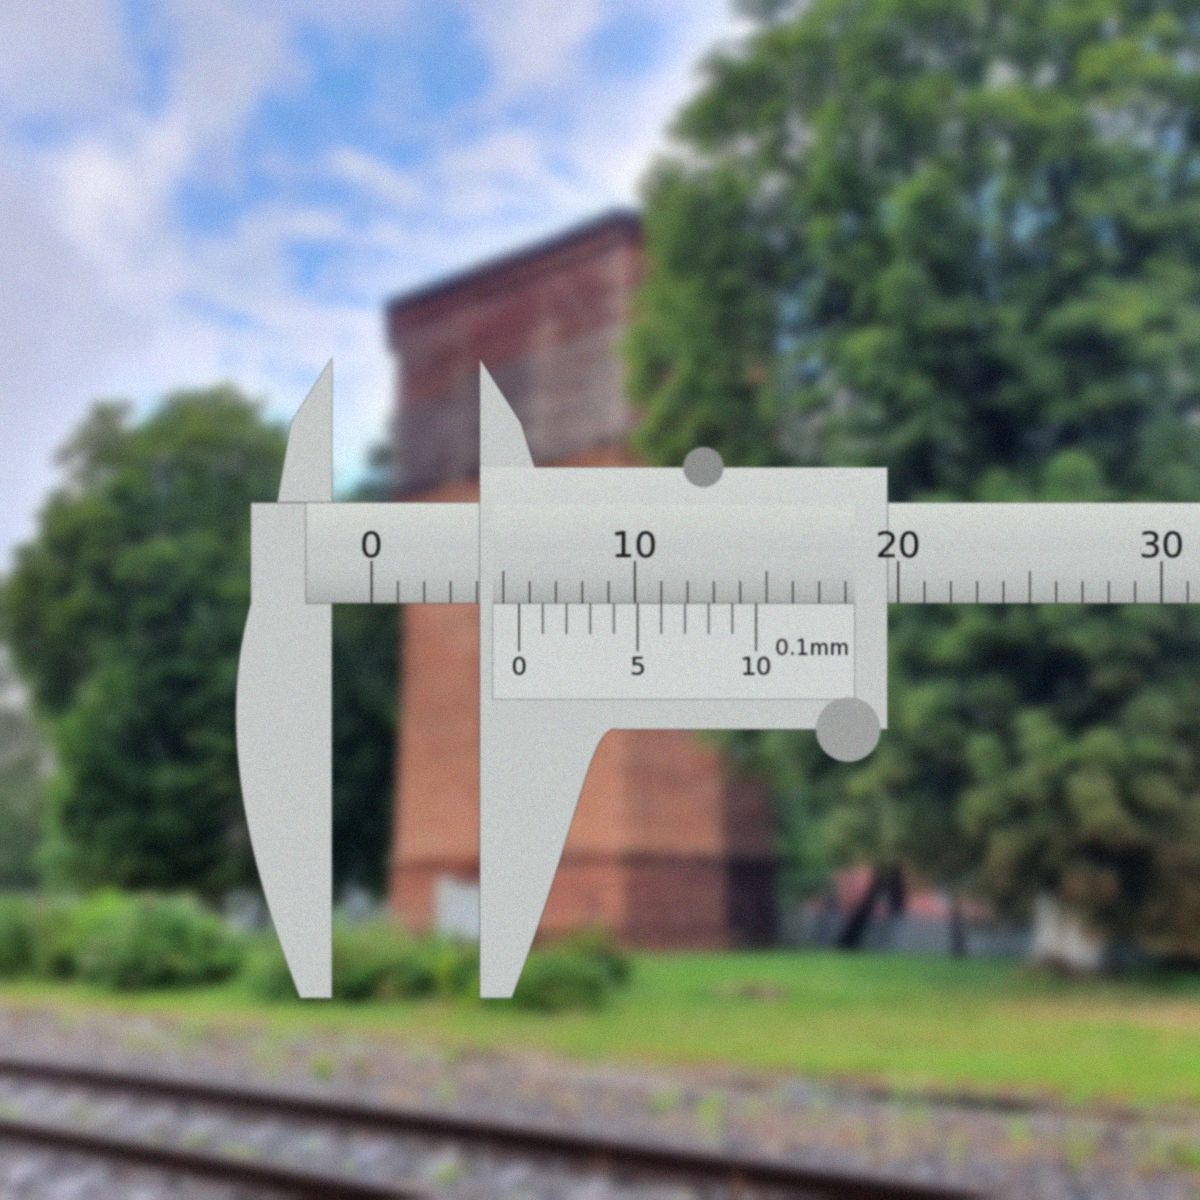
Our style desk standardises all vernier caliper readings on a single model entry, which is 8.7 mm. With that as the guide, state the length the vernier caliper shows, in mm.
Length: 5.6 mm
